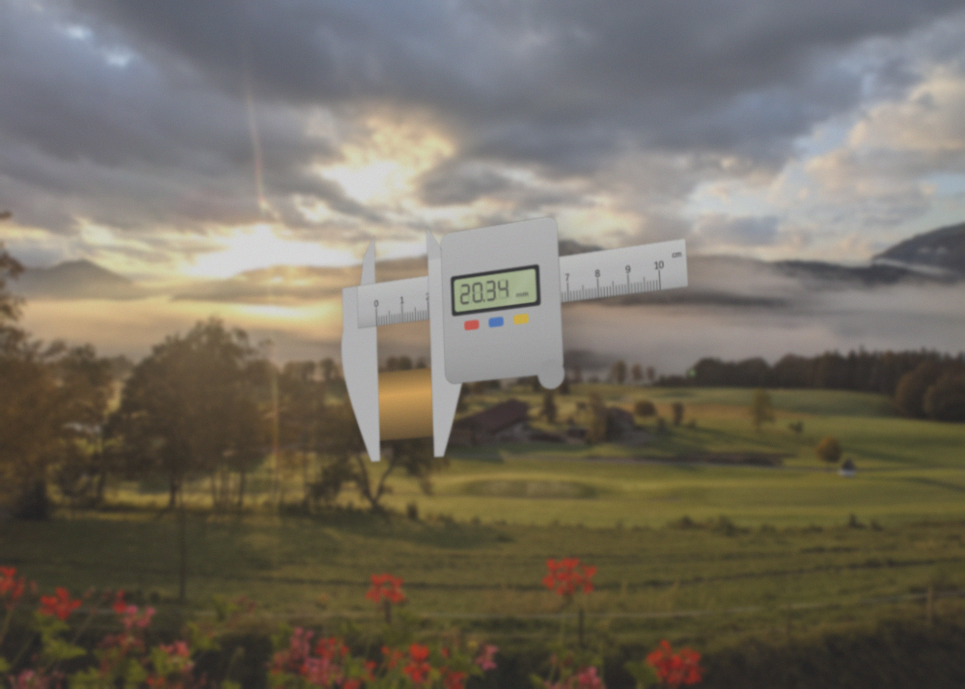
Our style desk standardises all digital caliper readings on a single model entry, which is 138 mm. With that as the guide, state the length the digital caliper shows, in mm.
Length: 20.34 mm
